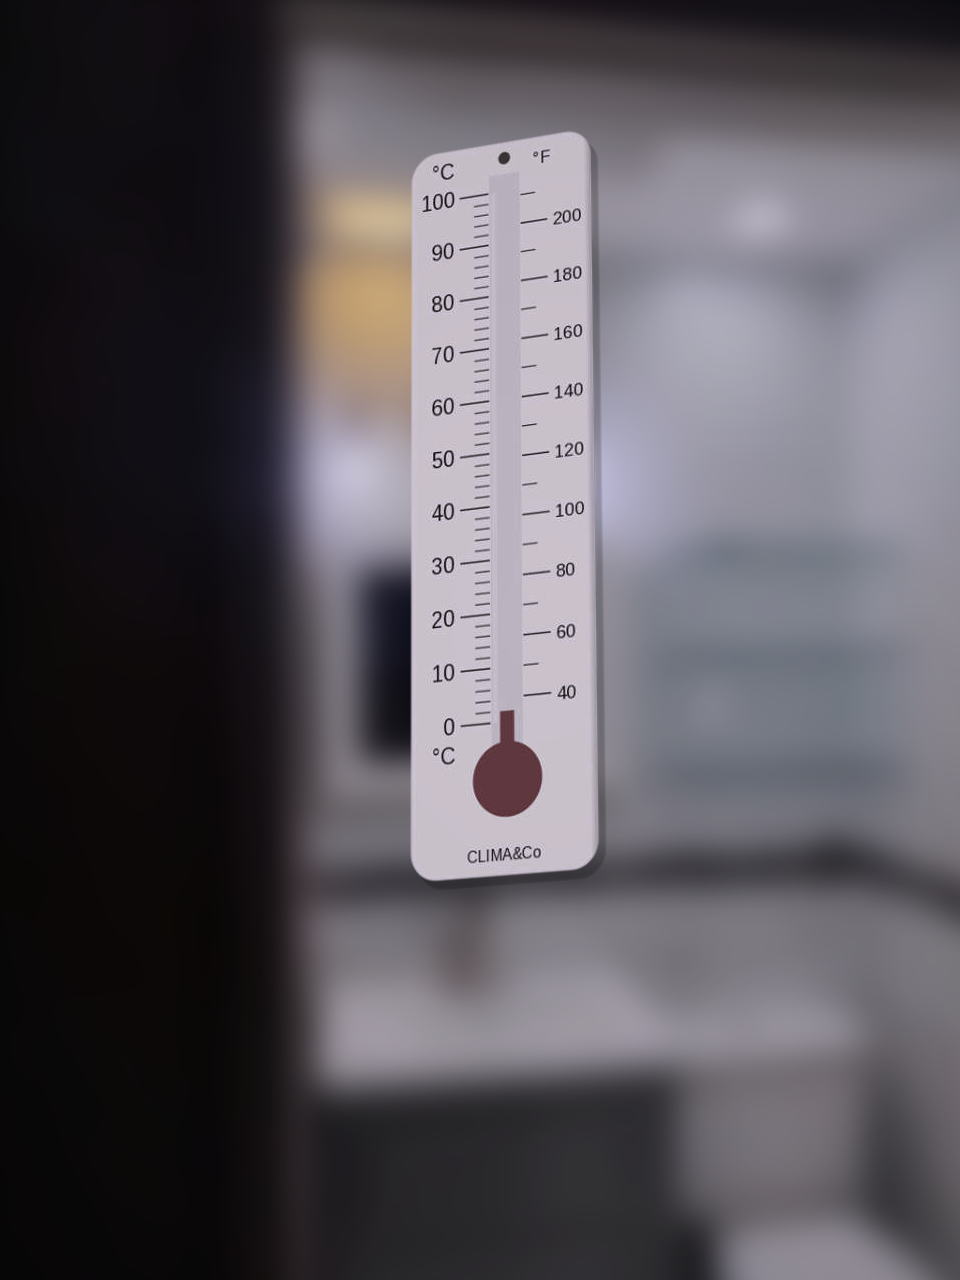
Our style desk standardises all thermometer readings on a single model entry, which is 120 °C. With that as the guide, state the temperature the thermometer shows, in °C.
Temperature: 2 °C
